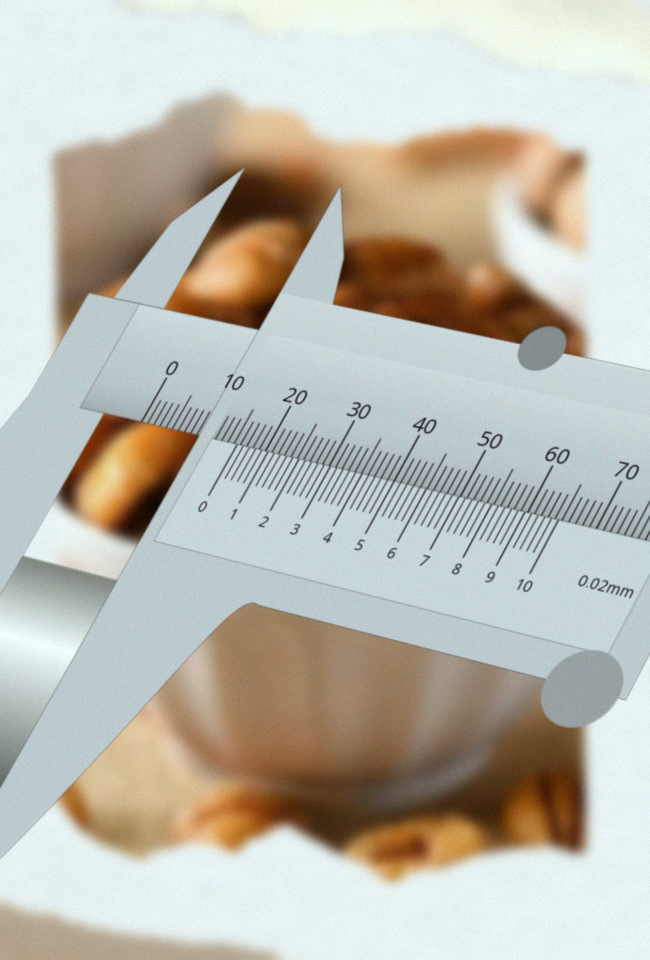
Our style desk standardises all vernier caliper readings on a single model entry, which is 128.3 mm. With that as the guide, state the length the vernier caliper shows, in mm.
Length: 15.5 mm
